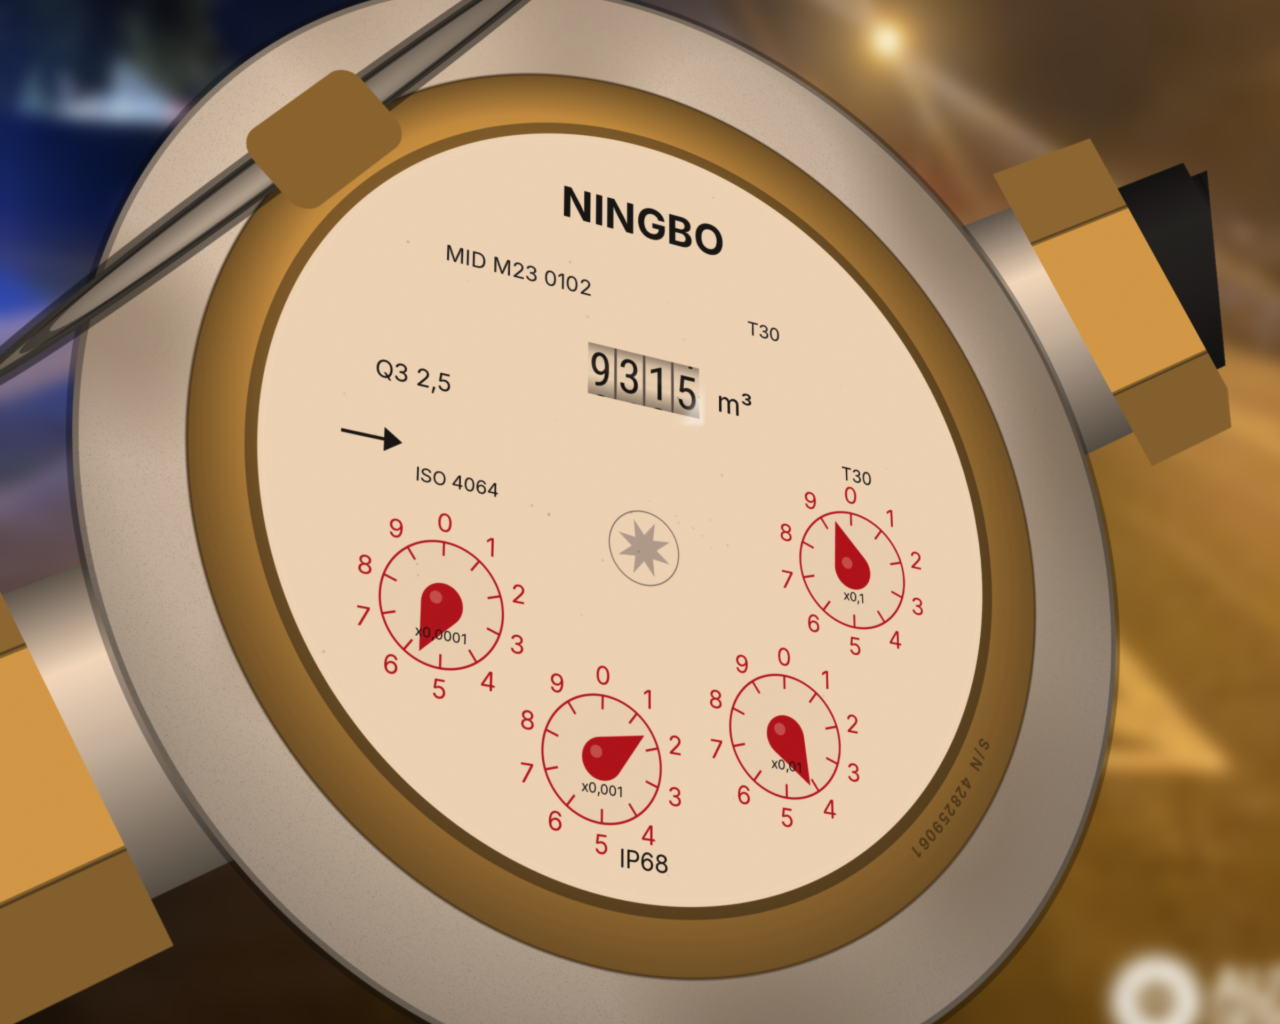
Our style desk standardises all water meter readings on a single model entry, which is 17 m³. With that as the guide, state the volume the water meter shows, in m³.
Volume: 9314.9415 m³
